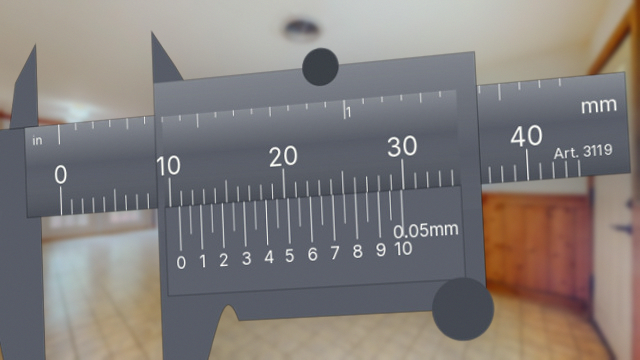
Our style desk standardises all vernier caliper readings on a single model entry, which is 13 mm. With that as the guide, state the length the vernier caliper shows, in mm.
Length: 10.8 mm
